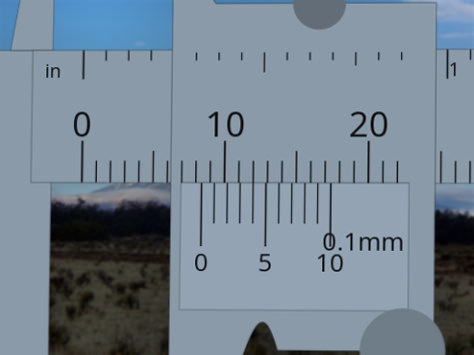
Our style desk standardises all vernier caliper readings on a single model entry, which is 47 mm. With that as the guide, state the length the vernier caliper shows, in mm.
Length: 8.4 mm
